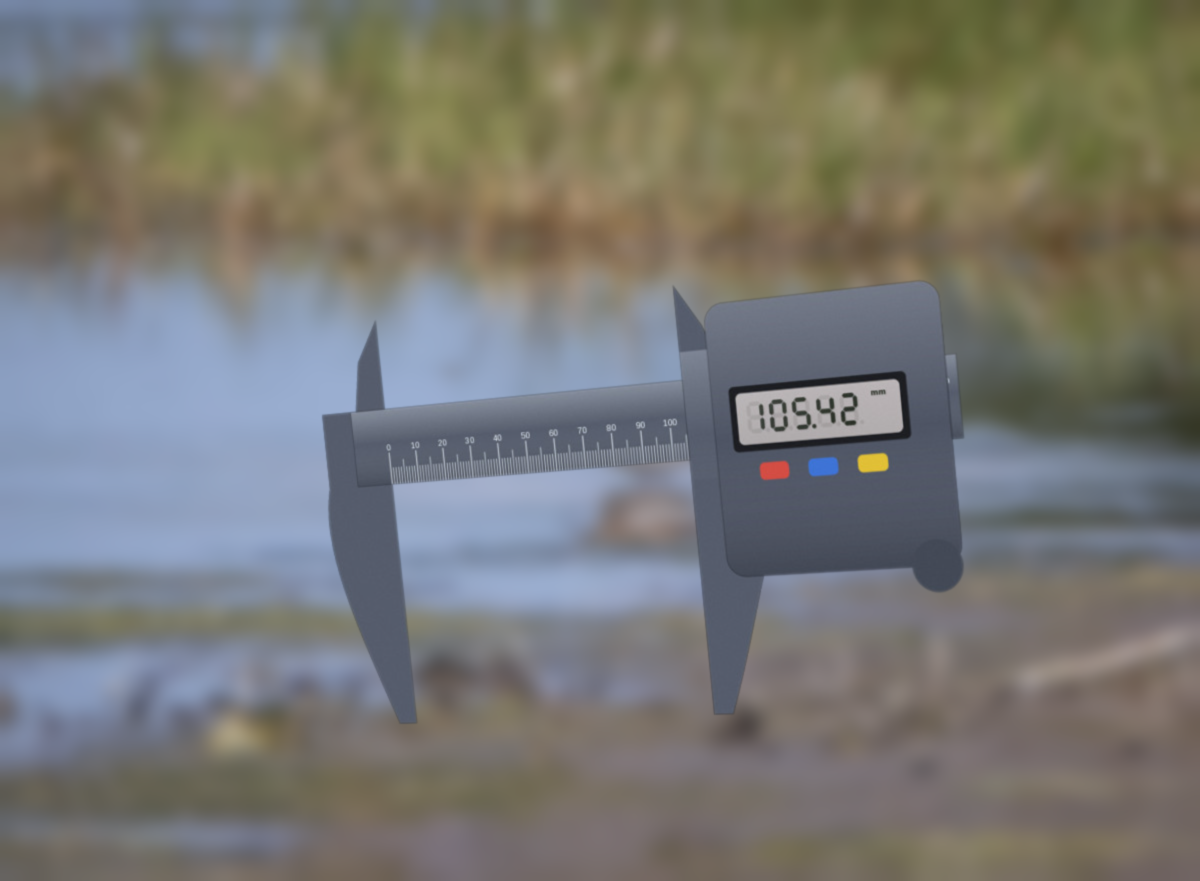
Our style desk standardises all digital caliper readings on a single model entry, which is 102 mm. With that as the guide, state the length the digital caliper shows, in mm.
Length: 105.42 mm
